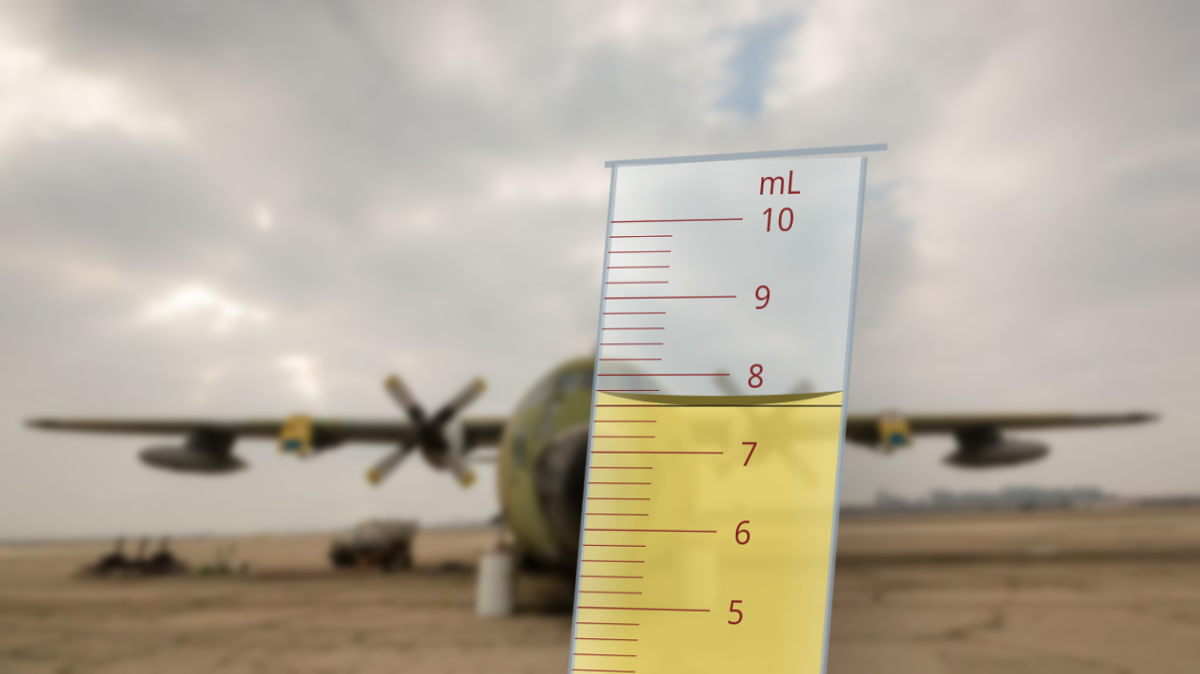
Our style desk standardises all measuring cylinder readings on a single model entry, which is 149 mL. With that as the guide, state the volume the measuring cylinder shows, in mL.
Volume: 7.6 mL
